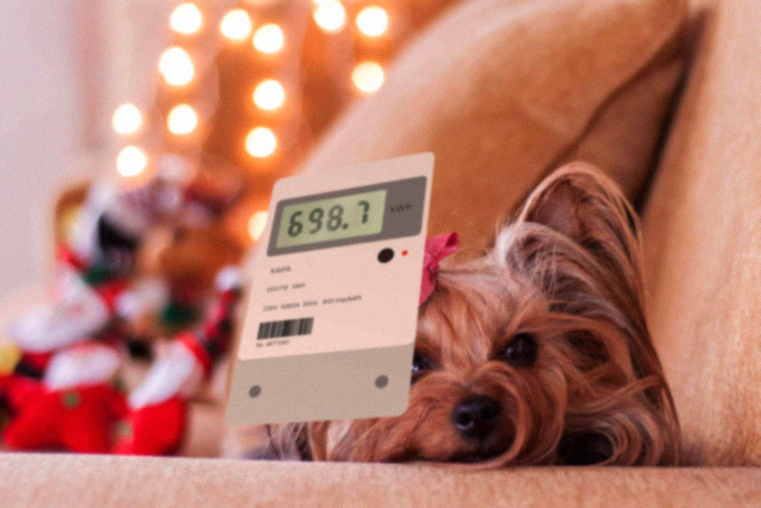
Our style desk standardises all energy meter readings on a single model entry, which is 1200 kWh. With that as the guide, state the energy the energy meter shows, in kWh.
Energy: 698.7 kWh
